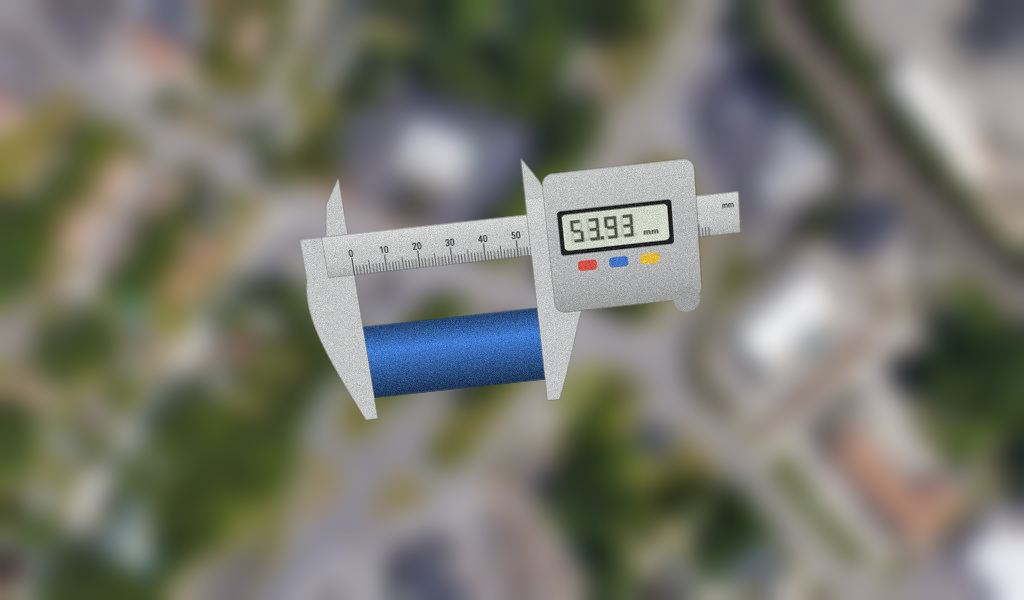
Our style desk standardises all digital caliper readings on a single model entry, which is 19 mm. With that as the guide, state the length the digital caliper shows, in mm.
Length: 53.93 mm
